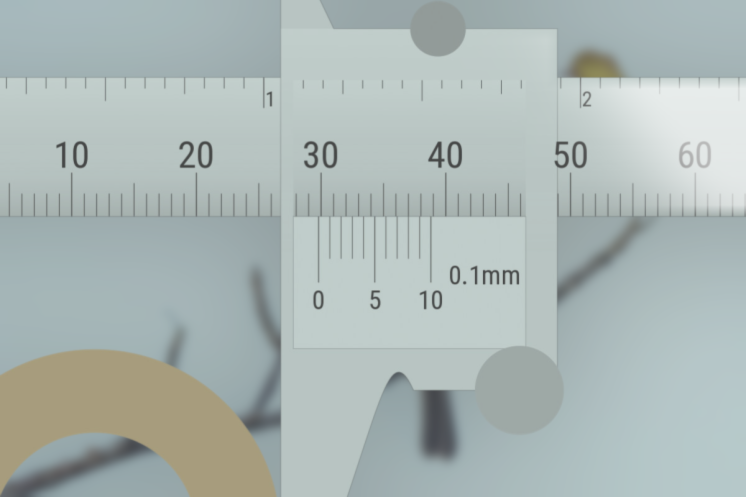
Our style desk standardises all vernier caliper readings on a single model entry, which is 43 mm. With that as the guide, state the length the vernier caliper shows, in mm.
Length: 29.8 mm
